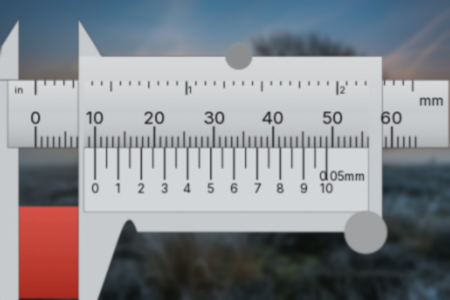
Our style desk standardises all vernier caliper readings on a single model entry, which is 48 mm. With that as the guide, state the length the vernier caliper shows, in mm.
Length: 10.0 mm
